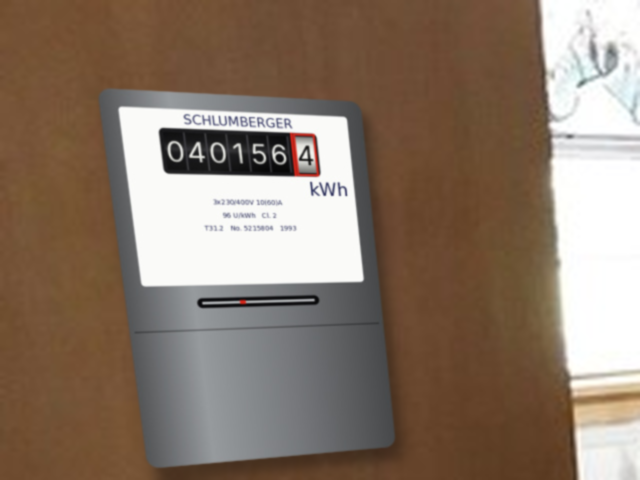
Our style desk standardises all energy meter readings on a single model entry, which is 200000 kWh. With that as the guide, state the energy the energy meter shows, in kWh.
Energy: 40156.4 kWh
